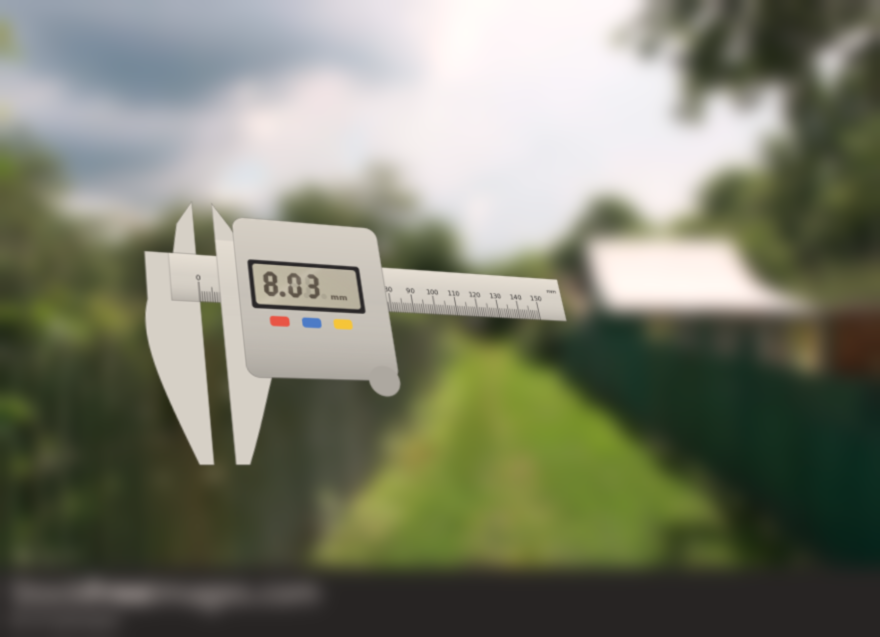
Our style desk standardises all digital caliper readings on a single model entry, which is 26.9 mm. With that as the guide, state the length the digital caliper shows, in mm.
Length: 8.03 mm
